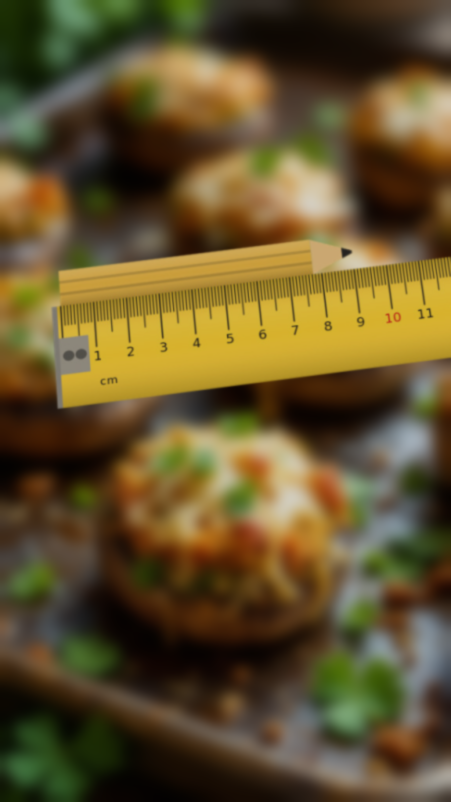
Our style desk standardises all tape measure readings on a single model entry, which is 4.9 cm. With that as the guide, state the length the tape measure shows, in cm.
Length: 9 cm
